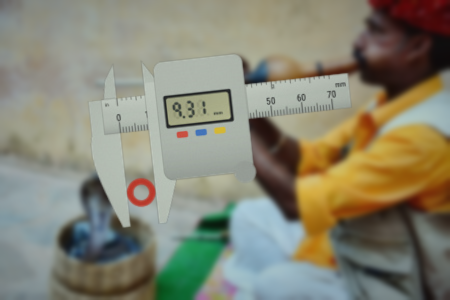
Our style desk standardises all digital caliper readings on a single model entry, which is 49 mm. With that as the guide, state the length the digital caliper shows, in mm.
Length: 9.31 mm
